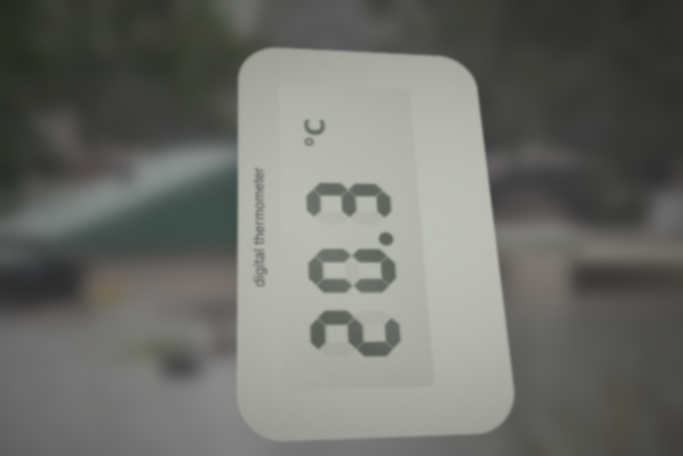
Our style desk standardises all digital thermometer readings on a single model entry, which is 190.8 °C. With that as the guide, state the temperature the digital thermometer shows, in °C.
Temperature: 20.3 °C
